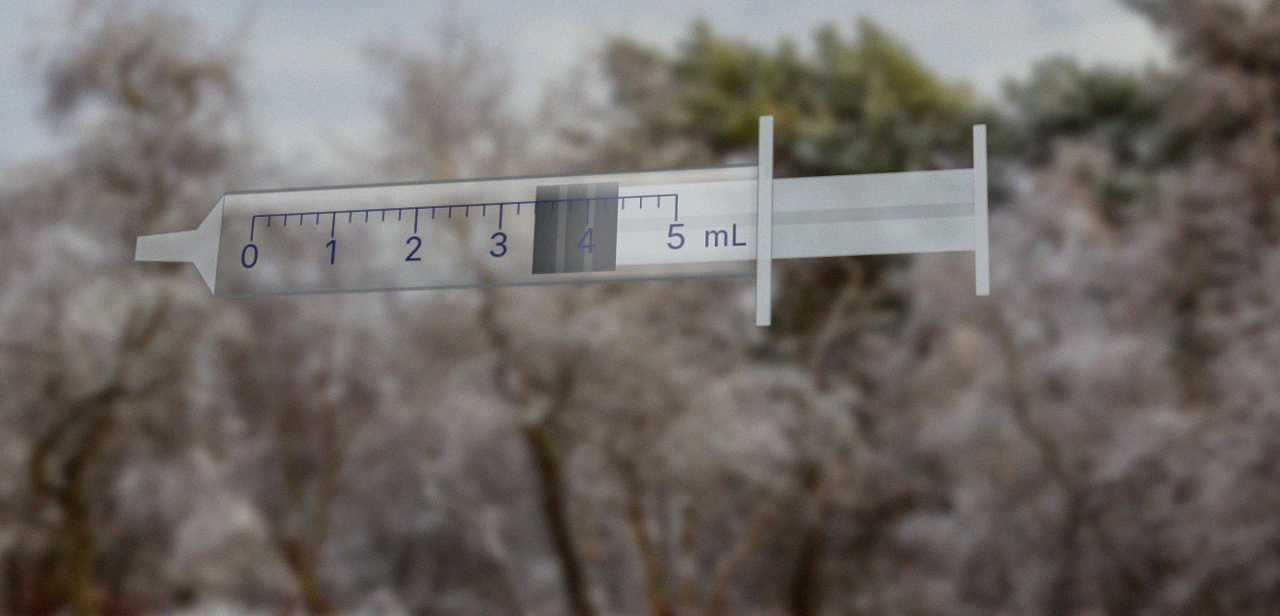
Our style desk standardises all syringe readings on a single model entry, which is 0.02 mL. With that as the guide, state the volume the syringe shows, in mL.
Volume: 3.4 mL
